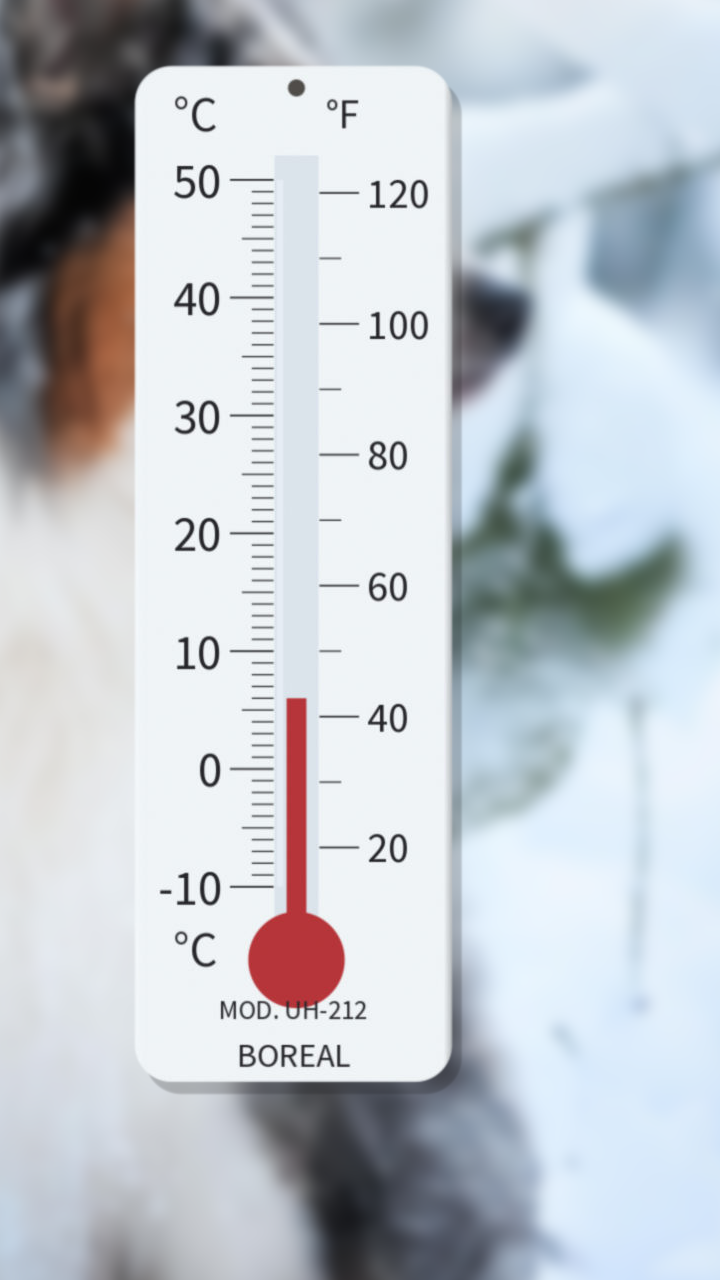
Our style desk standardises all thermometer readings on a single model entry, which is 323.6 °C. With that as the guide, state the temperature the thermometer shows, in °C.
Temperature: 6 °C
